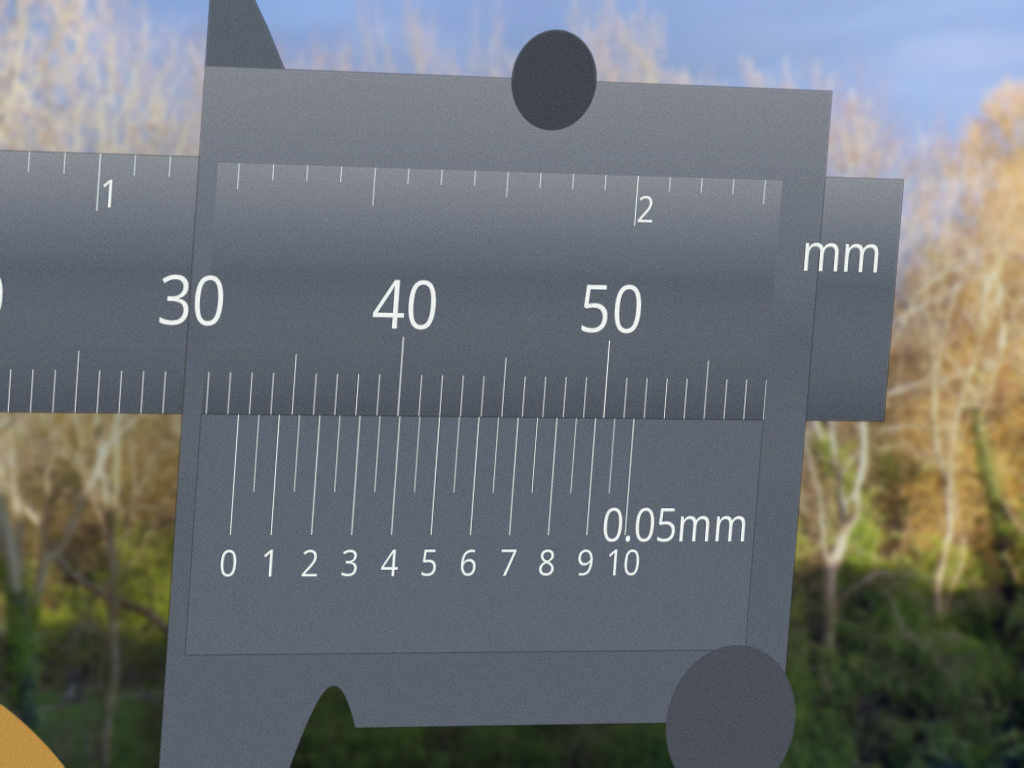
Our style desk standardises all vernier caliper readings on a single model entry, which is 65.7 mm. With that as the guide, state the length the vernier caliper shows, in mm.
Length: 32.5 mm
